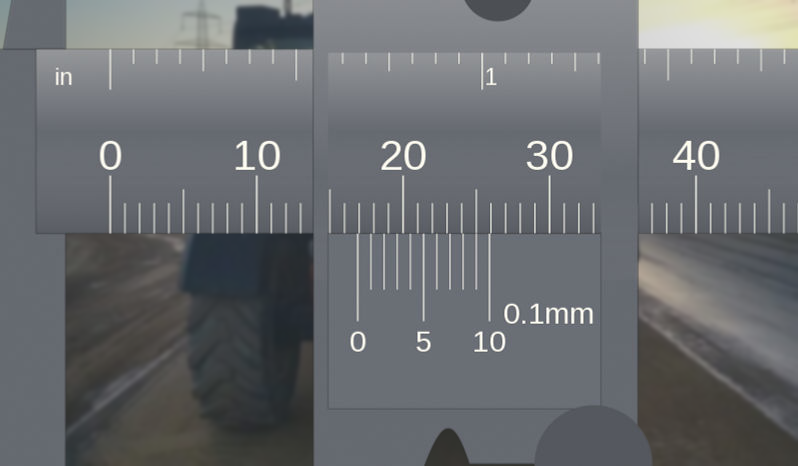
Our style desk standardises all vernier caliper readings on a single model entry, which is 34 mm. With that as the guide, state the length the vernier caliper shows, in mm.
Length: 16.9 mm
